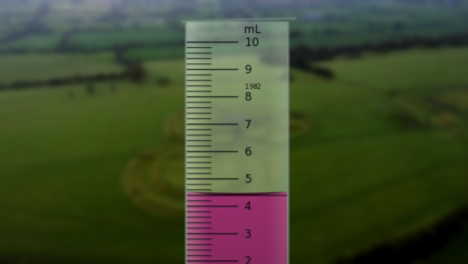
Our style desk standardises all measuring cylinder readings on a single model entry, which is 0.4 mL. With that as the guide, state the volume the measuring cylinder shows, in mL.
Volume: 4.4 mL
